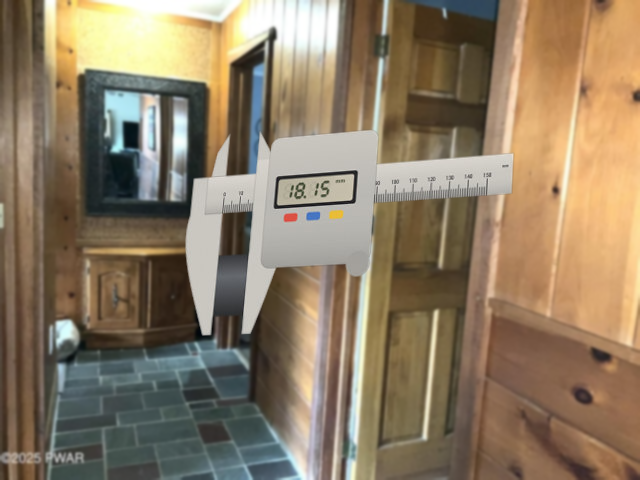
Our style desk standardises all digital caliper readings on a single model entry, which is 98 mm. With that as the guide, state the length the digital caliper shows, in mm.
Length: 18.15 mm
